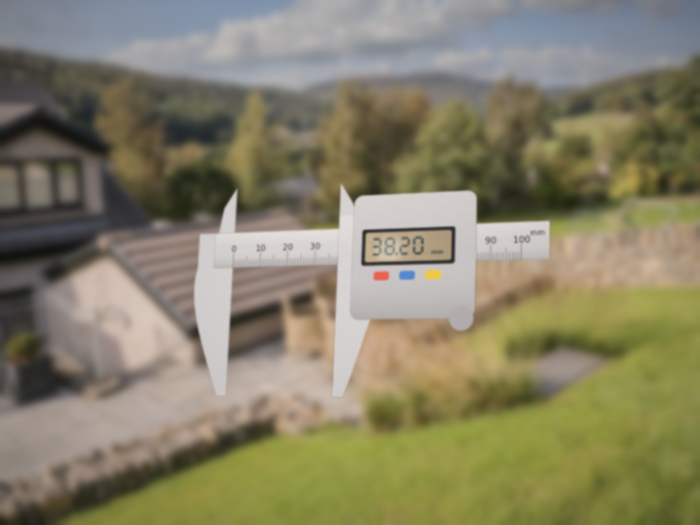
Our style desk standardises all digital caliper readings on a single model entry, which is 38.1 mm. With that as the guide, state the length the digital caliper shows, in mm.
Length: 38.20 mm
